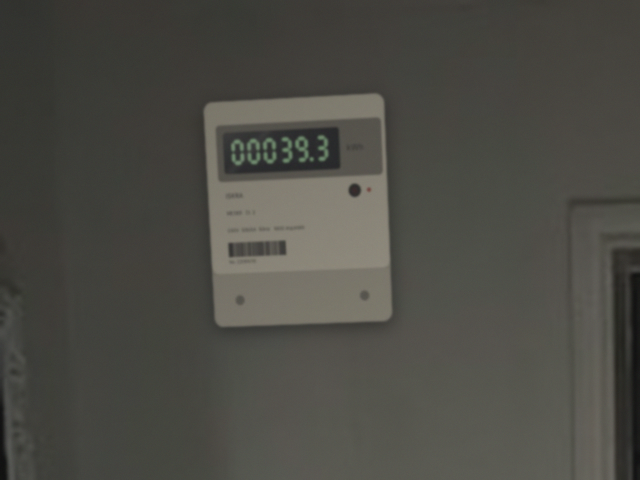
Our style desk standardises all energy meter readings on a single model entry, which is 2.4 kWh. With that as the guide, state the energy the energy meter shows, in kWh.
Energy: 39.3 kWh
